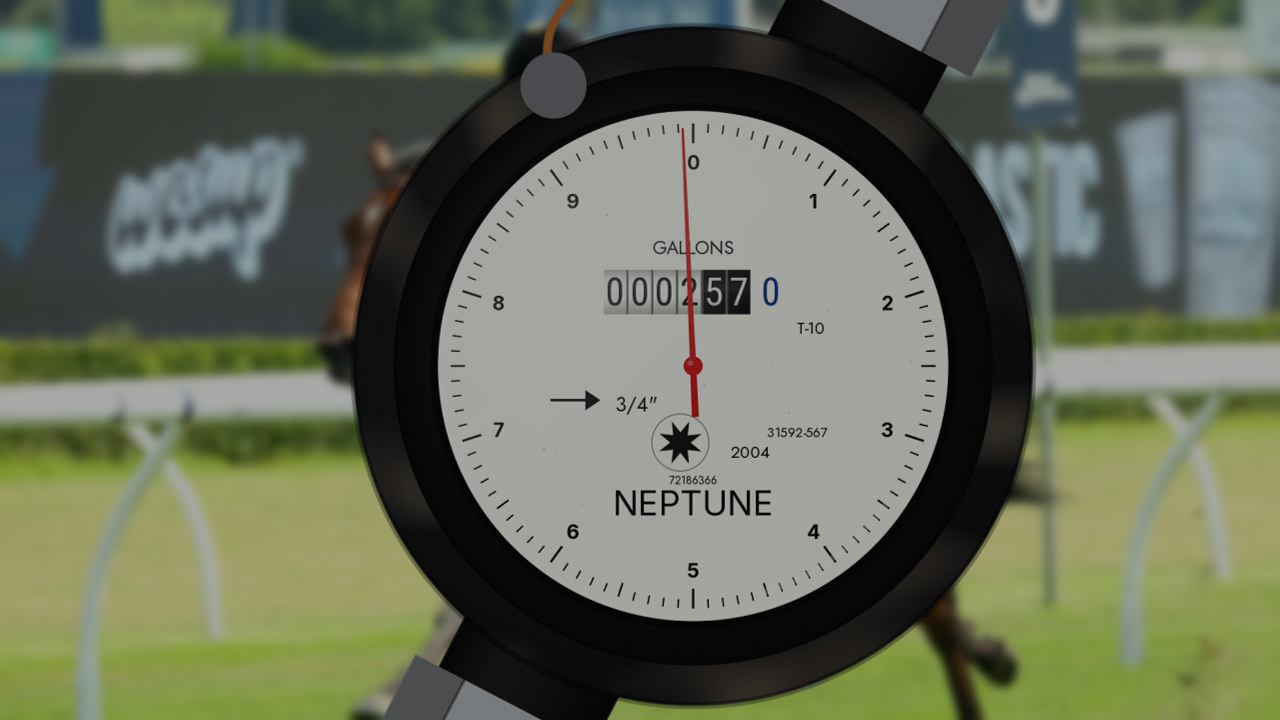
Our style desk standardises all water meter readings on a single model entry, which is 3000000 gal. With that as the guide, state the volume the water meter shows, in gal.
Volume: 2569.9 gal
